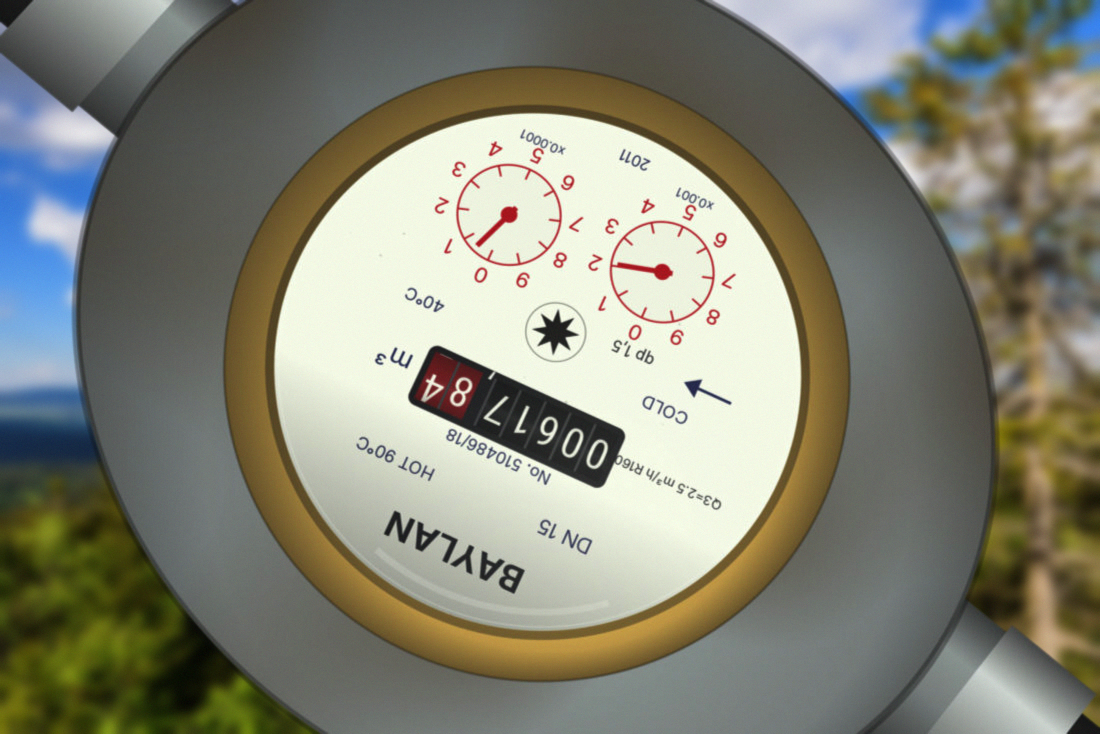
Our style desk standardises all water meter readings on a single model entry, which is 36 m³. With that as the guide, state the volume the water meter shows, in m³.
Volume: 617.8420 m³
